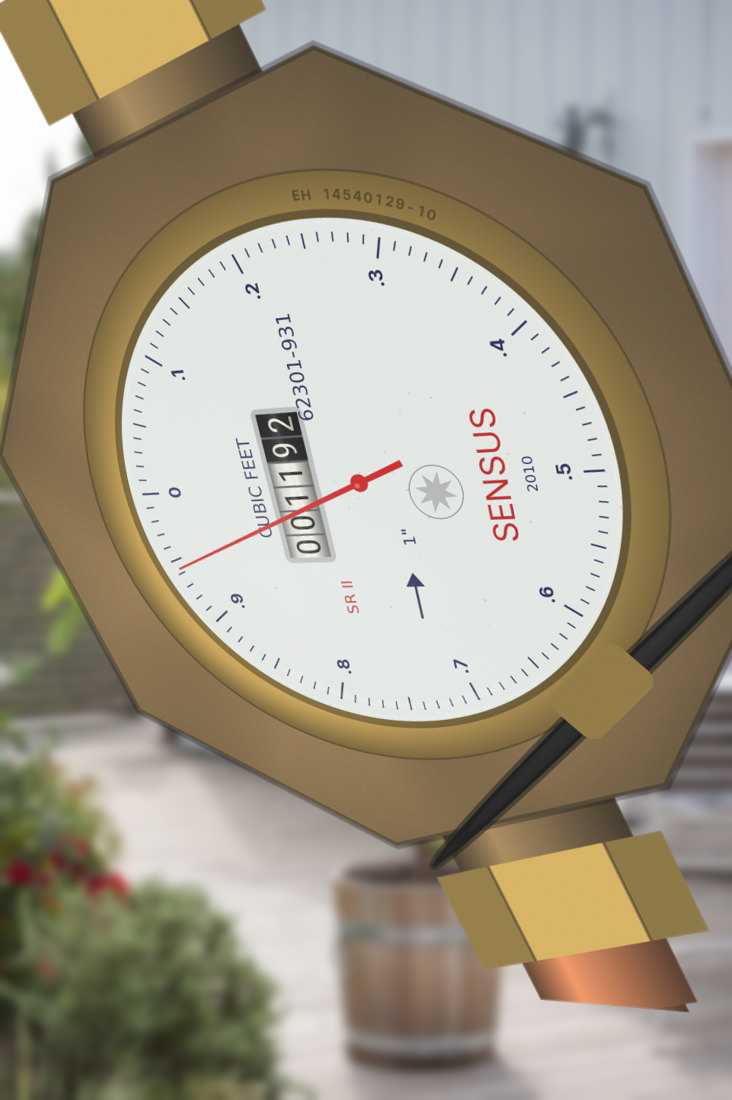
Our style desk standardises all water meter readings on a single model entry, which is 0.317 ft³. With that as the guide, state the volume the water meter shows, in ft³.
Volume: 1191.94 ft³
